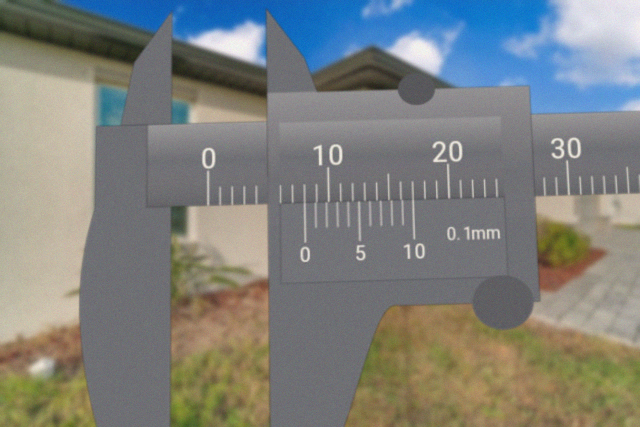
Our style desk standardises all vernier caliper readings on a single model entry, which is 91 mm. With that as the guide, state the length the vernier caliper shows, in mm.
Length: 8.0 mm
